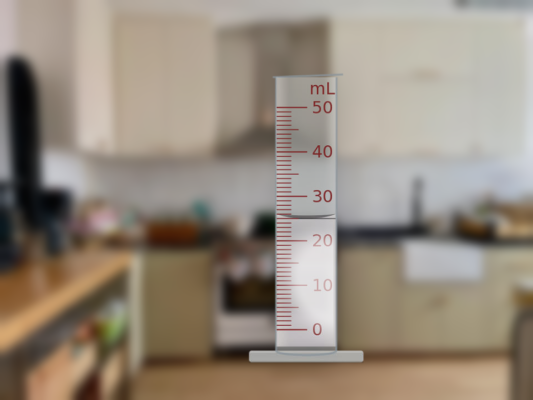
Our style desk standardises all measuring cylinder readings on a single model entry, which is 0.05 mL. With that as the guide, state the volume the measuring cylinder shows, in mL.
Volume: 25 mL
